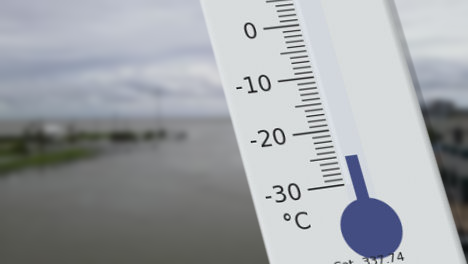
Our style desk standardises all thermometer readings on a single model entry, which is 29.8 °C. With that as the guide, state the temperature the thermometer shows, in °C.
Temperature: -25 °C
